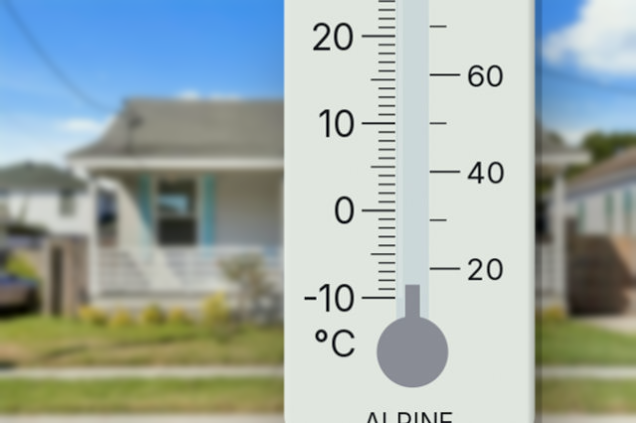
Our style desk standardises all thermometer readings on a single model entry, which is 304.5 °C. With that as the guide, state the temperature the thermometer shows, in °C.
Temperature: -8.5 °C
